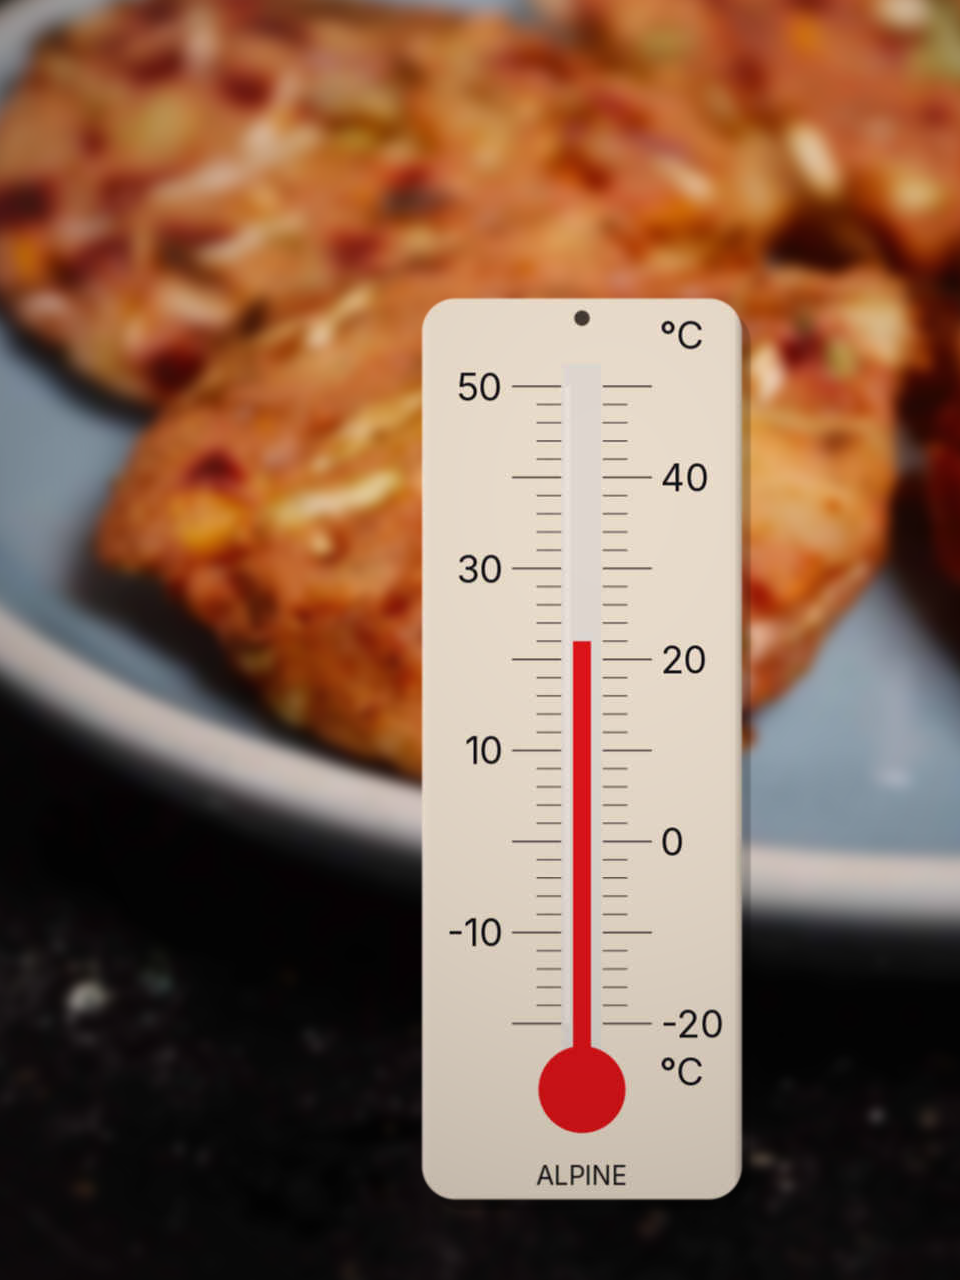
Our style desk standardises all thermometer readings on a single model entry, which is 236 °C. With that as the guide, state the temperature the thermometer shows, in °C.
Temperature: 22 °C
